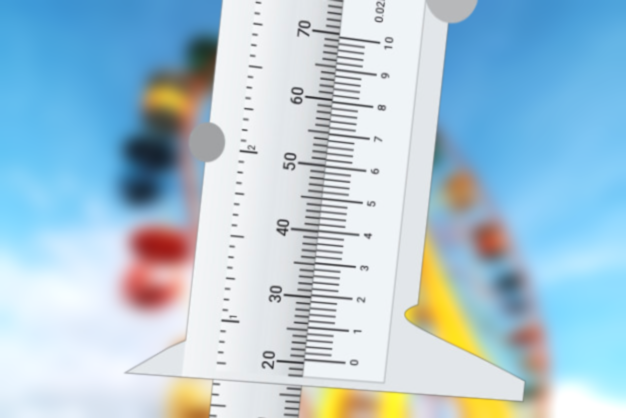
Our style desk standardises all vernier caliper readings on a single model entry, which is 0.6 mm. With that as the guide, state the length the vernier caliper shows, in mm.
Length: 20.5 mm
